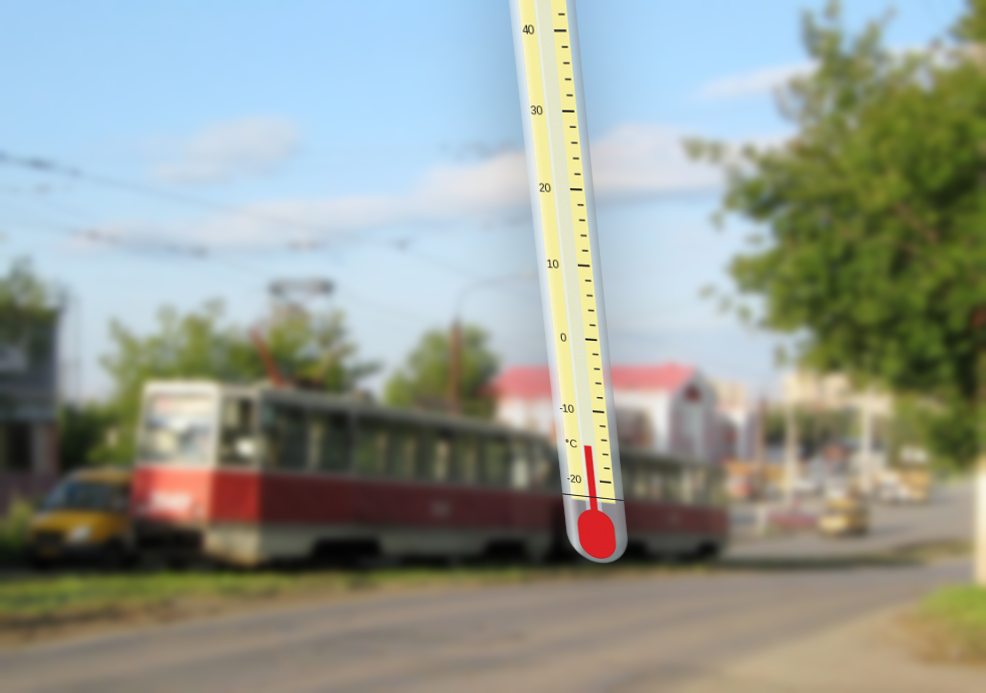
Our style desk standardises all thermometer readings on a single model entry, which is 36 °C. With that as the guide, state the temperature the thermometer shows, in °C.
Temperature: -15 °C
